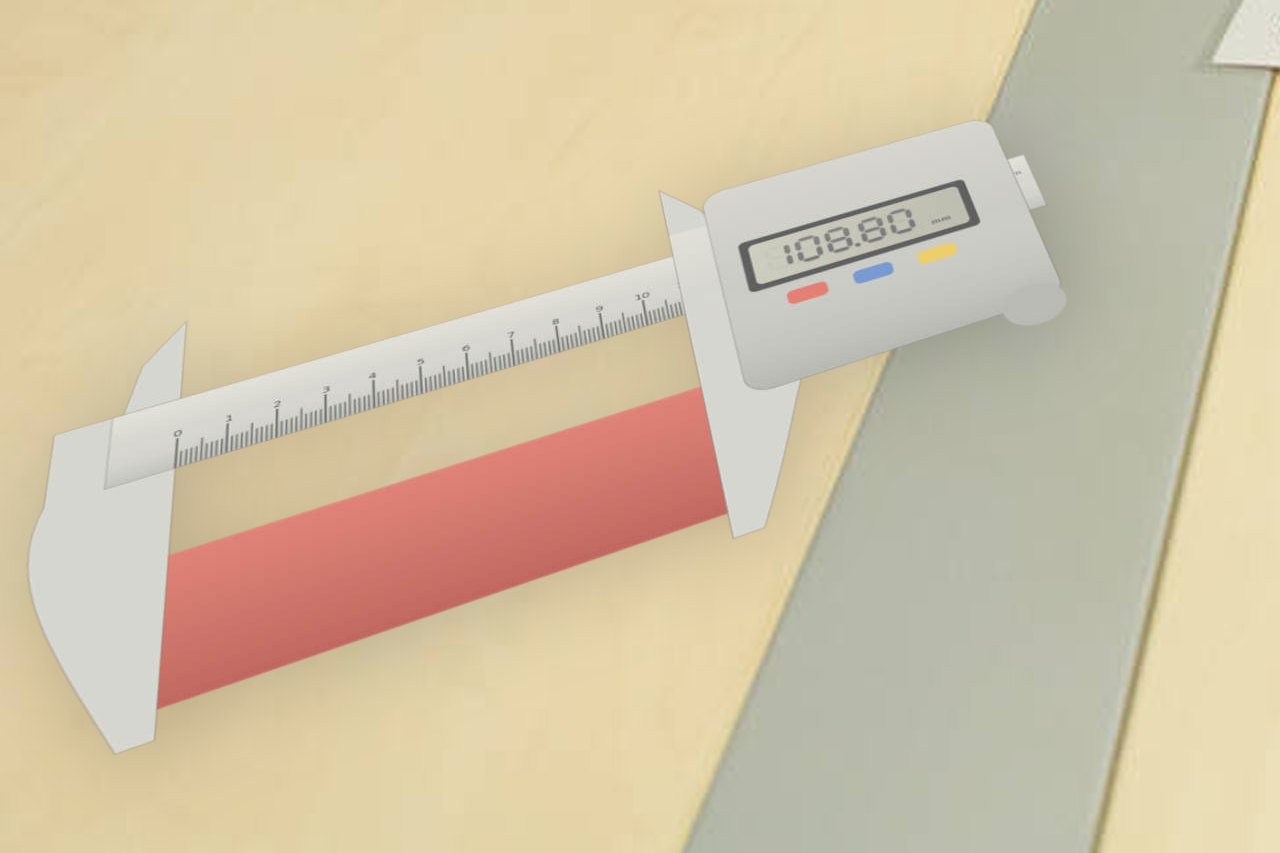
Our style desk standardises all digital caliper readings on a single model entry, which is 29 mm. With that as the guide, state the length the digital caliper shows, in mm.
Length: 108.80 mm
